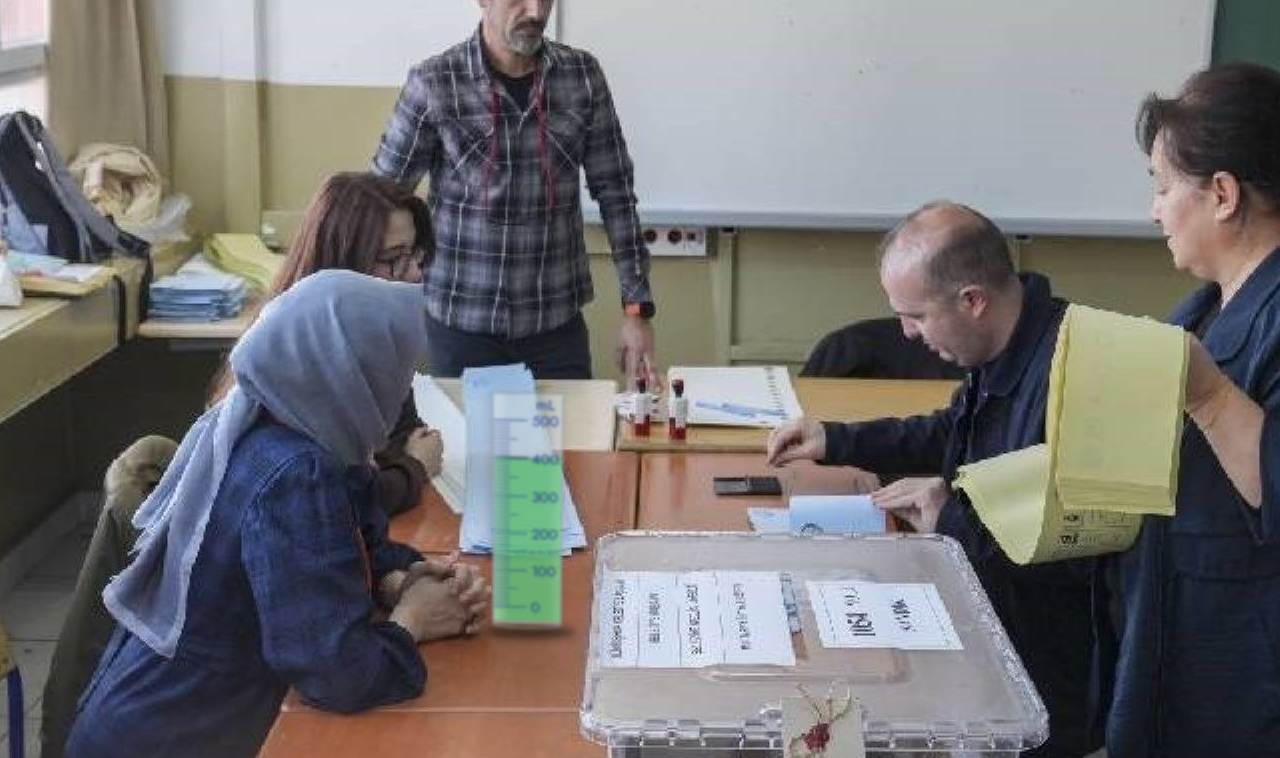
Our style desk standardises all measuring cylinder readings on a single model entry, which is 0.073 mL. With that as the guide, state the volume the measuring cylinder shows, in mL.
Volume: 400 mL
